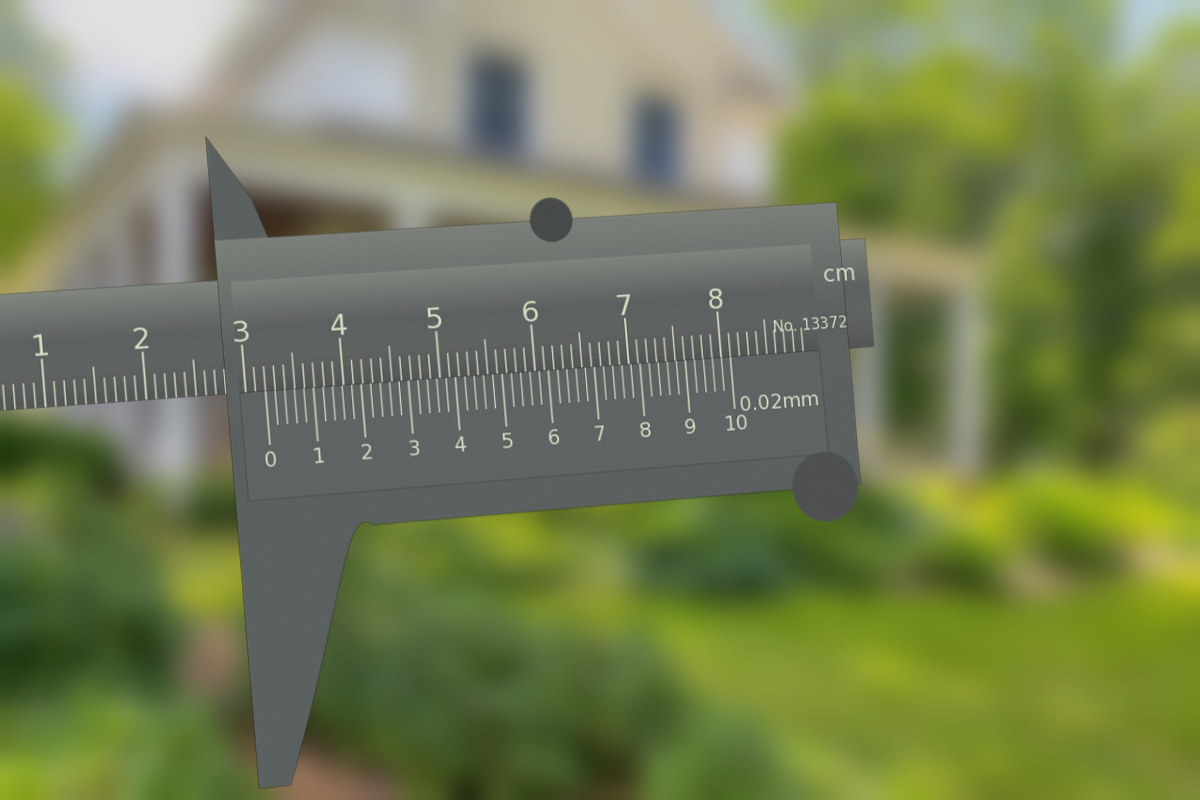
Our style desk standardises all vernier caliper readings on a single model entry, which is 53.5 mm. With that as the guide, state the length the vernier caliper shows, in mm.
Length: 32.0 mm
